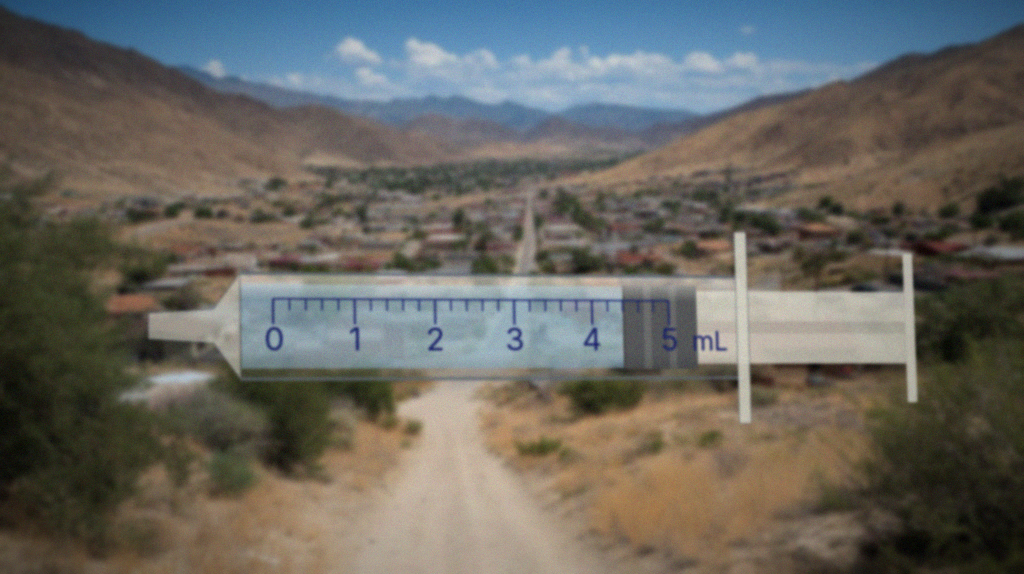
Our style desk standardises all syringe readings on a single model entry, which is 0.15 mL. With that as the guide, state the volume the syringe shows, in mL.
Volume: 4.4 mL
